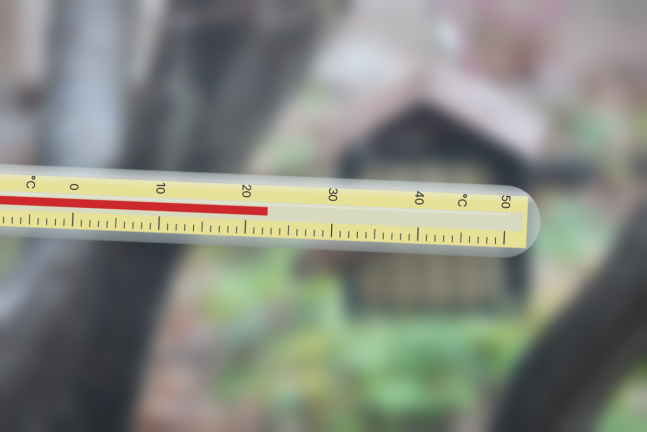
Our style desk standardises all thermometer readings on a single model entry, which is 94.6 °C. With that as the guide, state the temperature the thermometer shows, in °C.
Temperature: 22.5 °C
